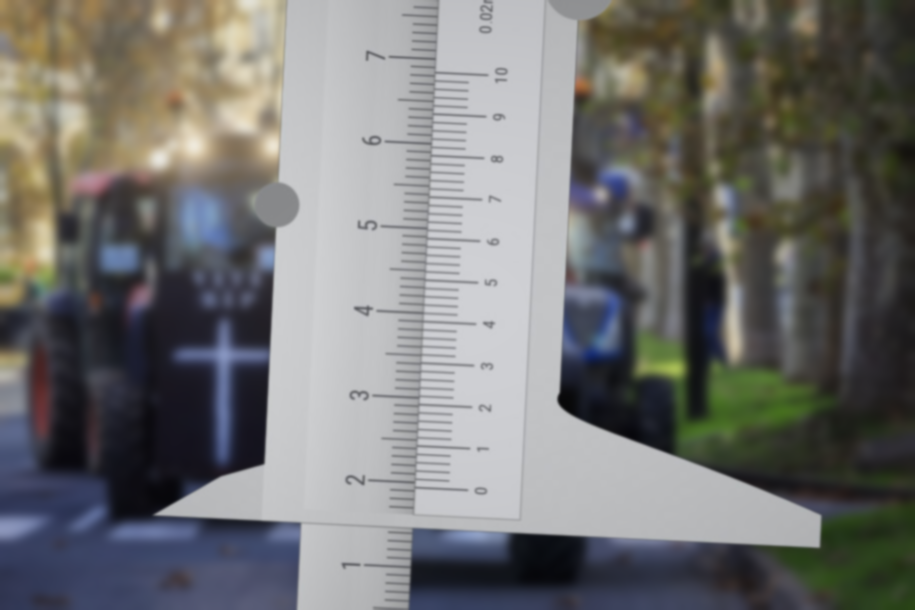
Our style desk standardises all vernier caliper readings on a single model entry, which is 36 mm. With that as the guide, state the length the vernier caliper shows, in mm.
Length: 19.4 mm
